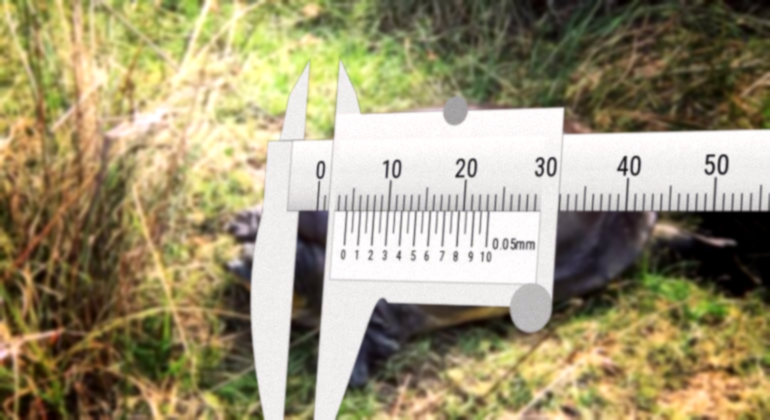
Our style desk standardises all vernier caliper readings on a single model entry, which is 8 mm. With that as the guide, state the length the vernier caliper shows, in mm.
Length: 4.2 mm
